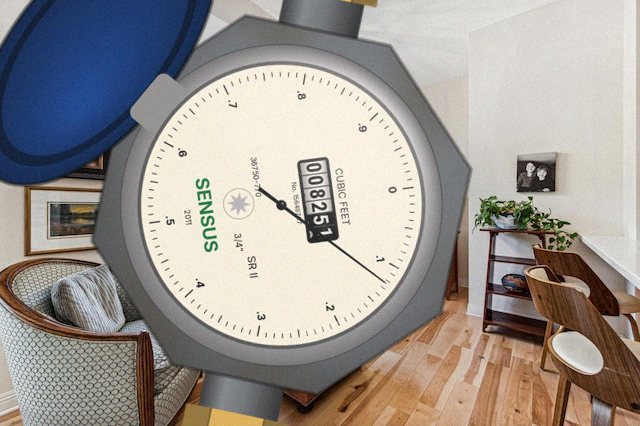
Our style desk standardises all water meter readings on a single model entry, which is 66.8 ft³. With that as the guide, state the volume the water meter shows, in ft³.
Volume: 8251.12 ft³
